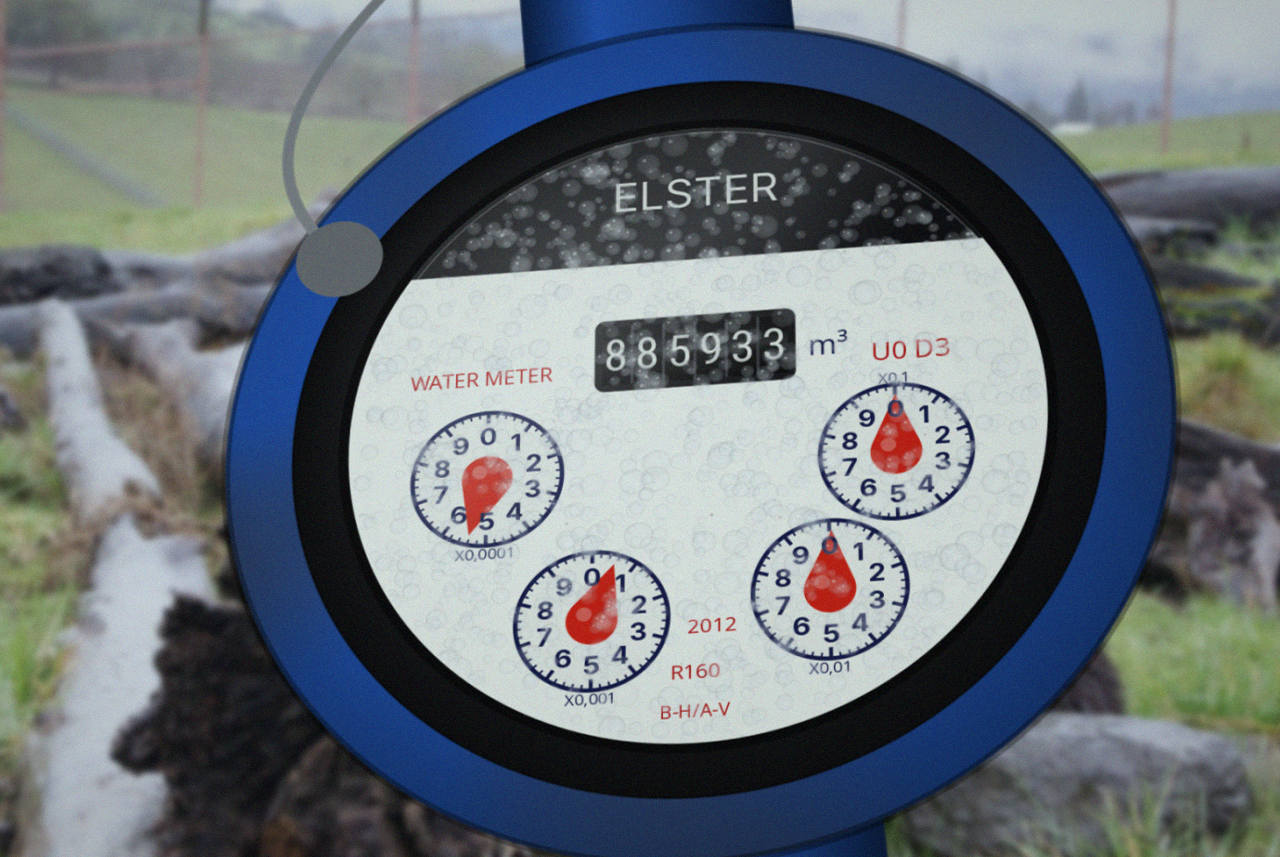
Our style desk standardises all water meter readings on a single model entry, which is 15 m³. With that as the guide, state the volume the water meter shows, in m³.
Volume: 885933.0005 m³
